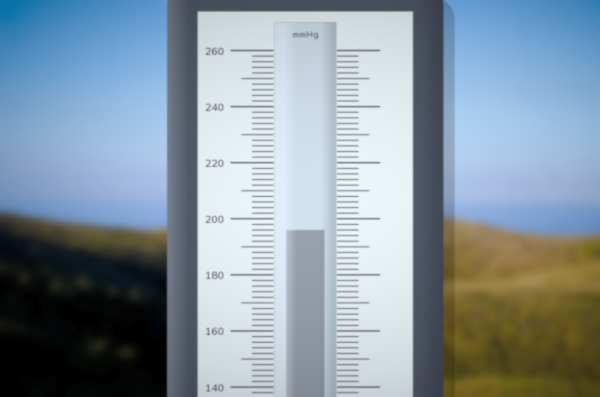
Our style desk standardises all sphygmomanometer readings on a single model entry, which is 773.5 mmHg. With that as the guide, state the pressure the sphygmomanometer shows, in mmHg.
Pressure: 196 mmHg
